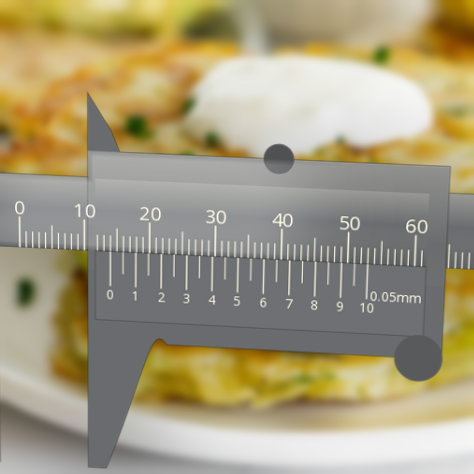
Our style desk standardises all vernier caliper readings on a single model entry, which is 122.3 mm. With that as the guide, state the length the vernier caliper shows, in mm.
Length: 14.0 mm
